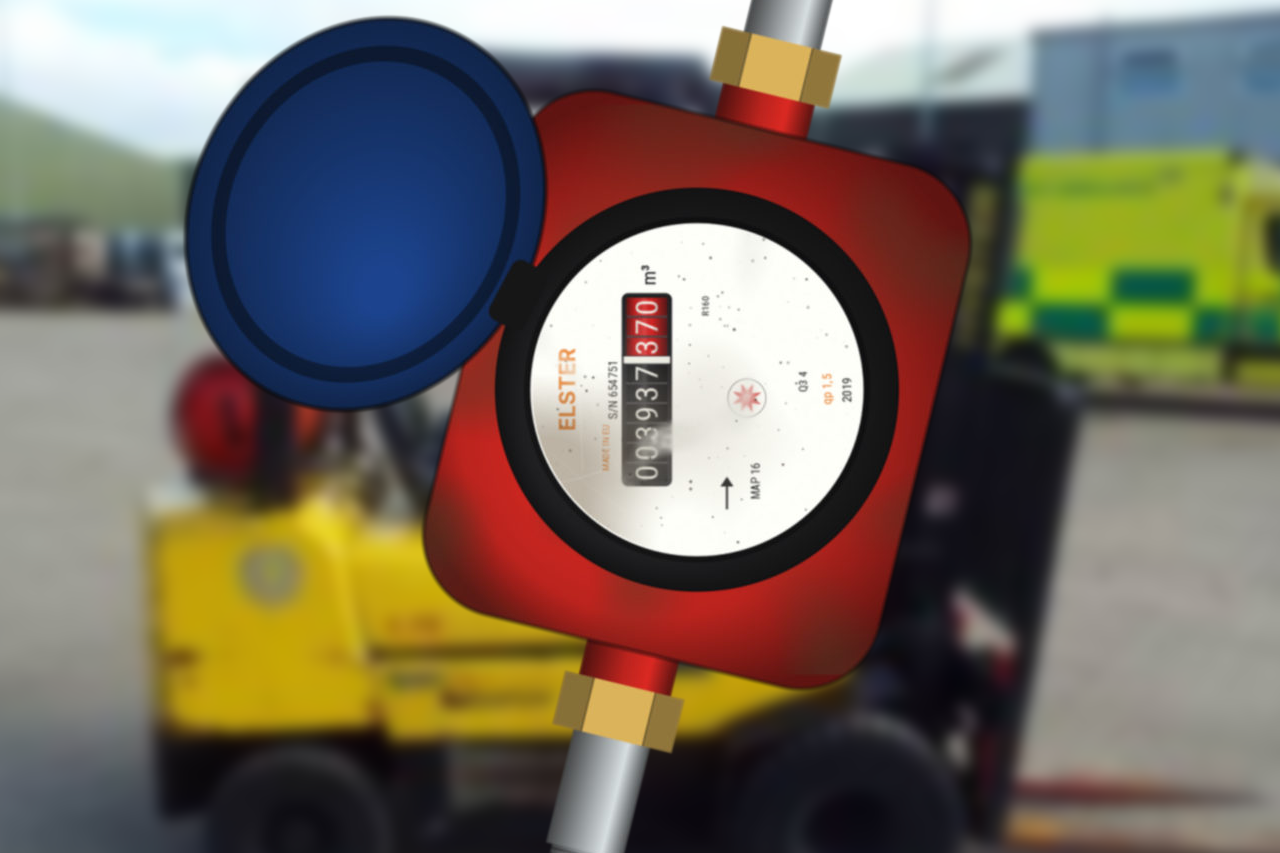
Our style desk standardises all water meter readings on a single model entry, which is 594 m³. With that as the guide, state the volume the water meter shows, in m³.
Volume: 3937.370 m³
